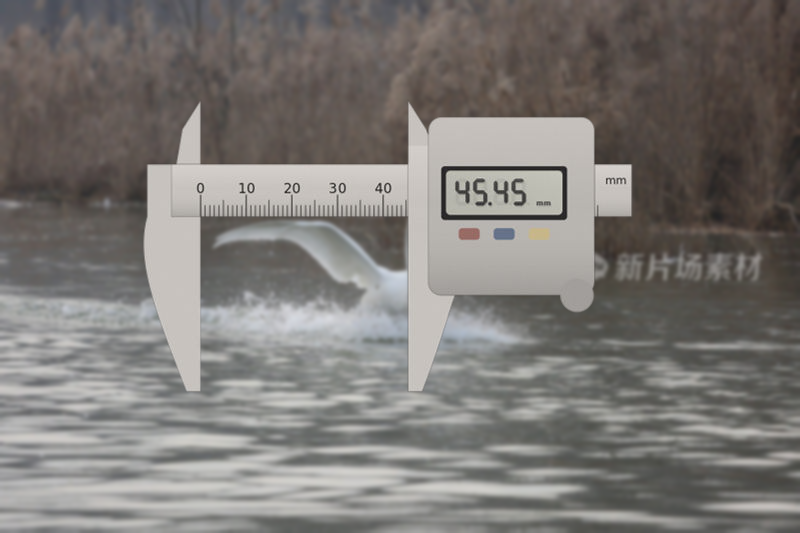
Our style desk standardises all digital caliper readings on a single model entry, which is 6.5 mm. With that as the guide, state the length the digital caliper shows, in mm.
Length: 45.45 mm
